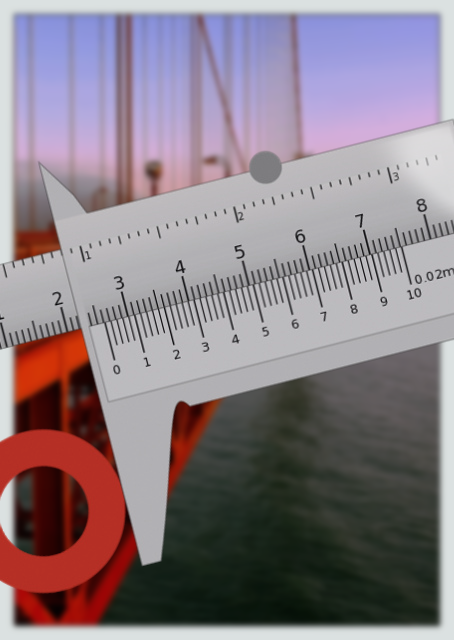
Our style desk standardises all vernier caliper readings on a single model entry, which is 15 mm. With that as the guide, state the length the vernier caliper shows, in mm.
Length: 26.2 mm
